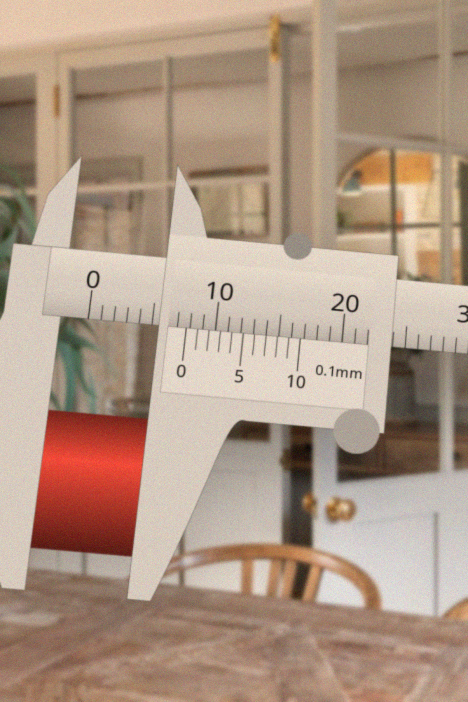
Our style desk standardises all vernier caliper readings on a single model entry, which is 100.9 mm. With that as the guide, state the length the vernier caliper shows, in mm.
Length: 7.7 mm
